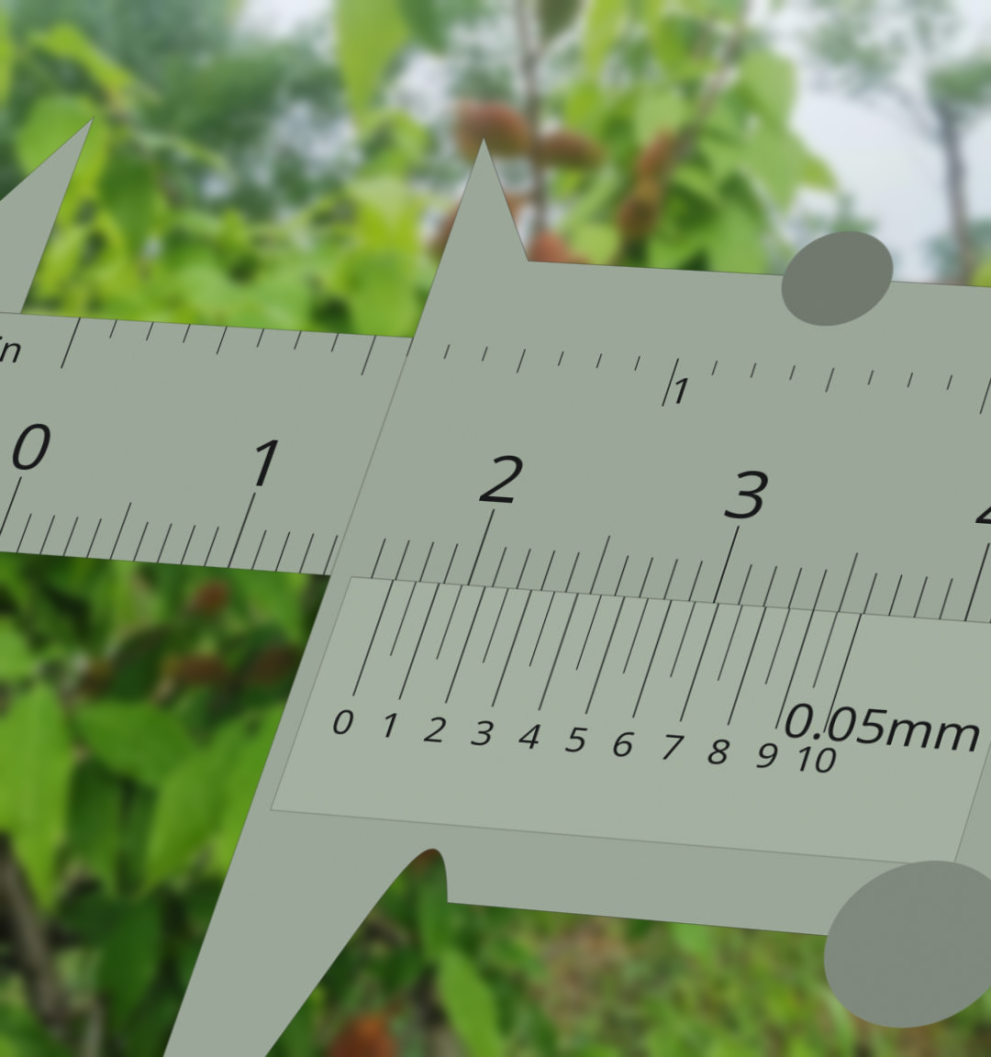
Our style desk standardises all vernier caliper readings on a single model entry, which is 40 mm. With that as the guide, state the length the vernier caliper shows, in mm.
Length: 16.90 mm
